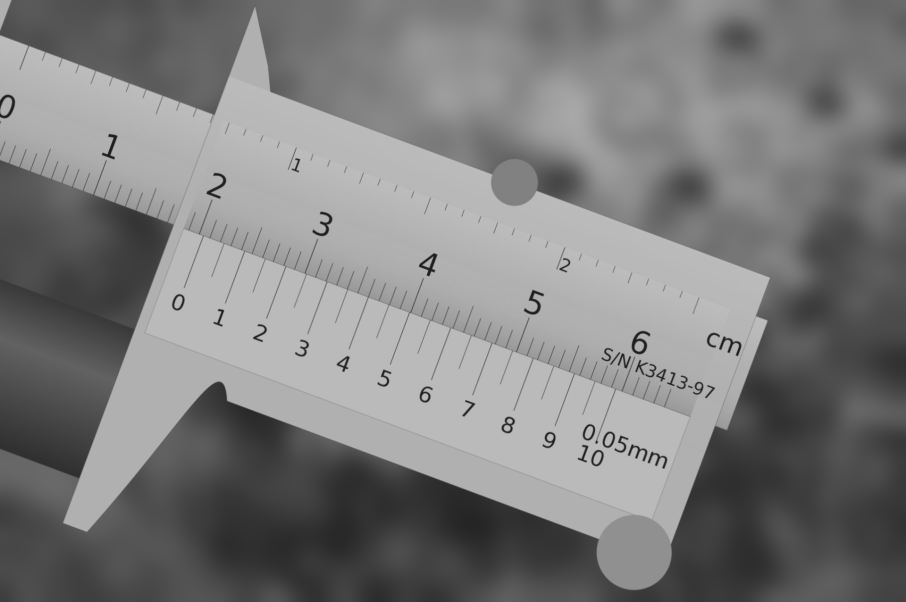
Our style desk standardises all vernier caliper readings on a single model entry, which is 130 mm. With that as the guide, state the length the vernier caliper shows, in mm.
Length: 20.4 mm
